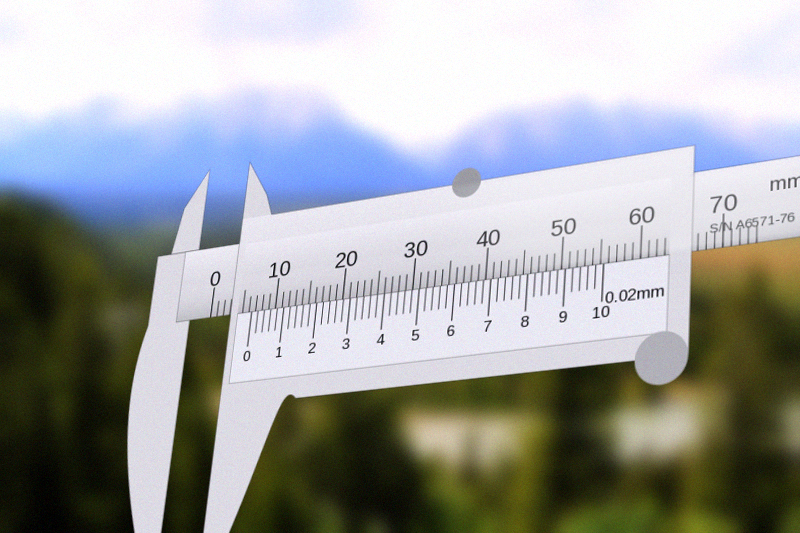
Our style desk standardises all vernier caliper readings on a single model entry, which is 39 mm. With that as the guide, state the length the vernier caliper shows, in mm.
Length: 6.4 mm
